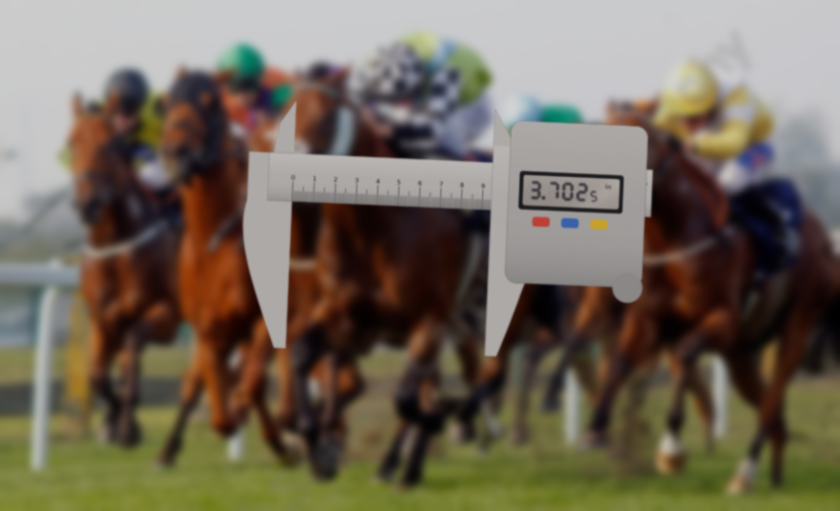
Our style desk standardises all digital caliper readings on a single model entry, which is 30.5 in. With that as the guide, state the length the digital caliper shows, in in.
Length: 3.7025 in
